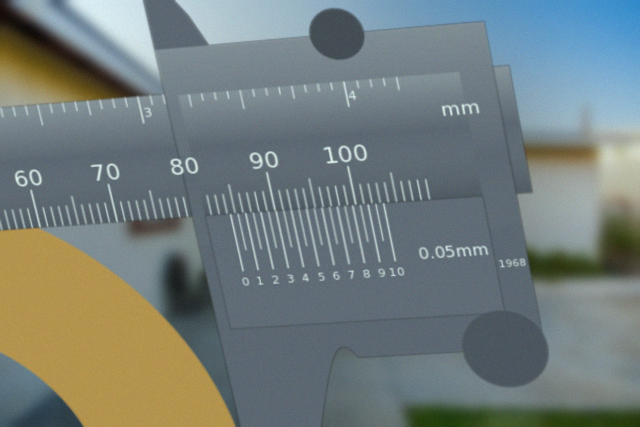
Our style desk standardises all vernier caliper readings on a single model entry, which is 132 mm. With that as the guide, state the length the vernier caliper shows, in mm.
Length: 84.4 mm
